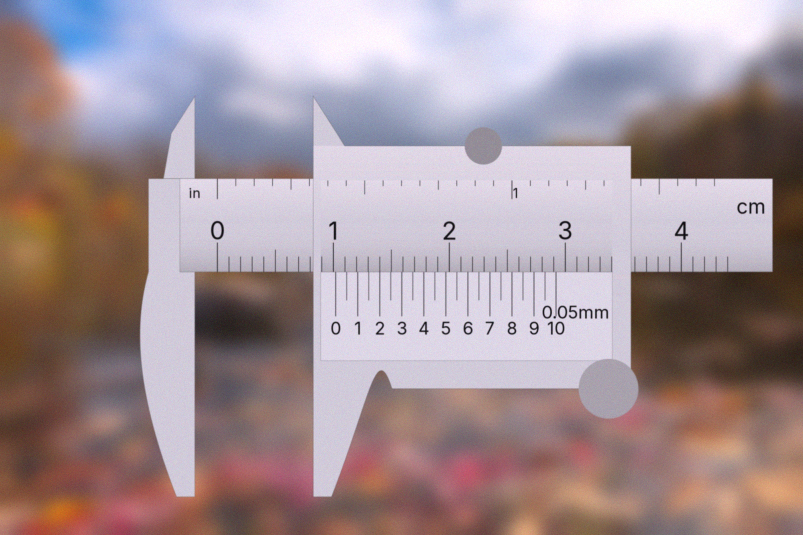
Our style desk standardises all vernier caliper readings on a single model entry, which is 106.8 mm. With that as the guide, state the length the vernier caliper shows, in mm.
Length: 10.2 mm
